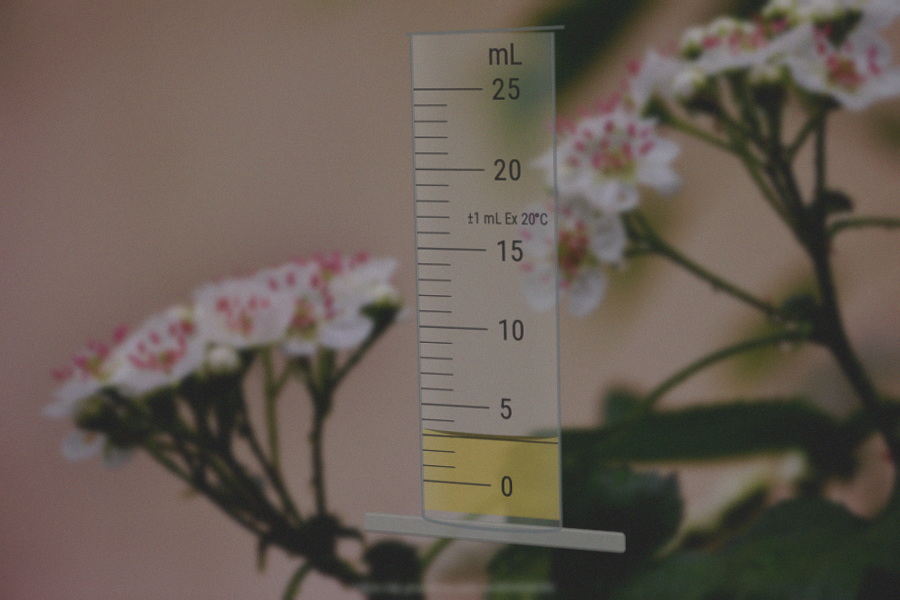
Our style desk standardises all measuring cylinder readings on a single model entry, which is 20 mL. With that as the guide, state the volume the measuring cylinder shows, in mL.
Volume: 3 mL
